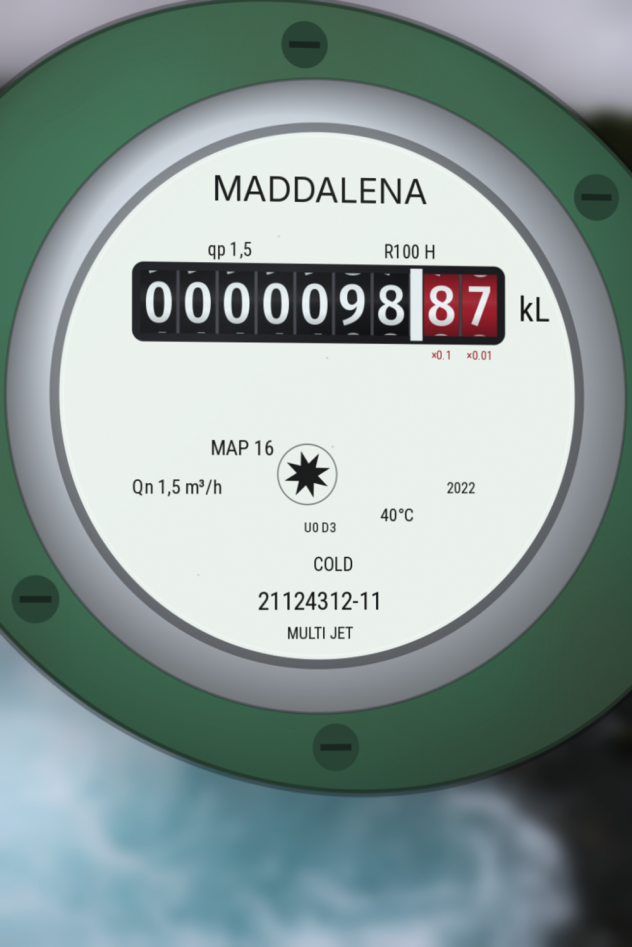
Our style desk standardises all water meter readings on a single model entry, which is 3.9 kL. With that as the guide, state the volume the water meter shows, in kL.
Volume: 98.87 kL
